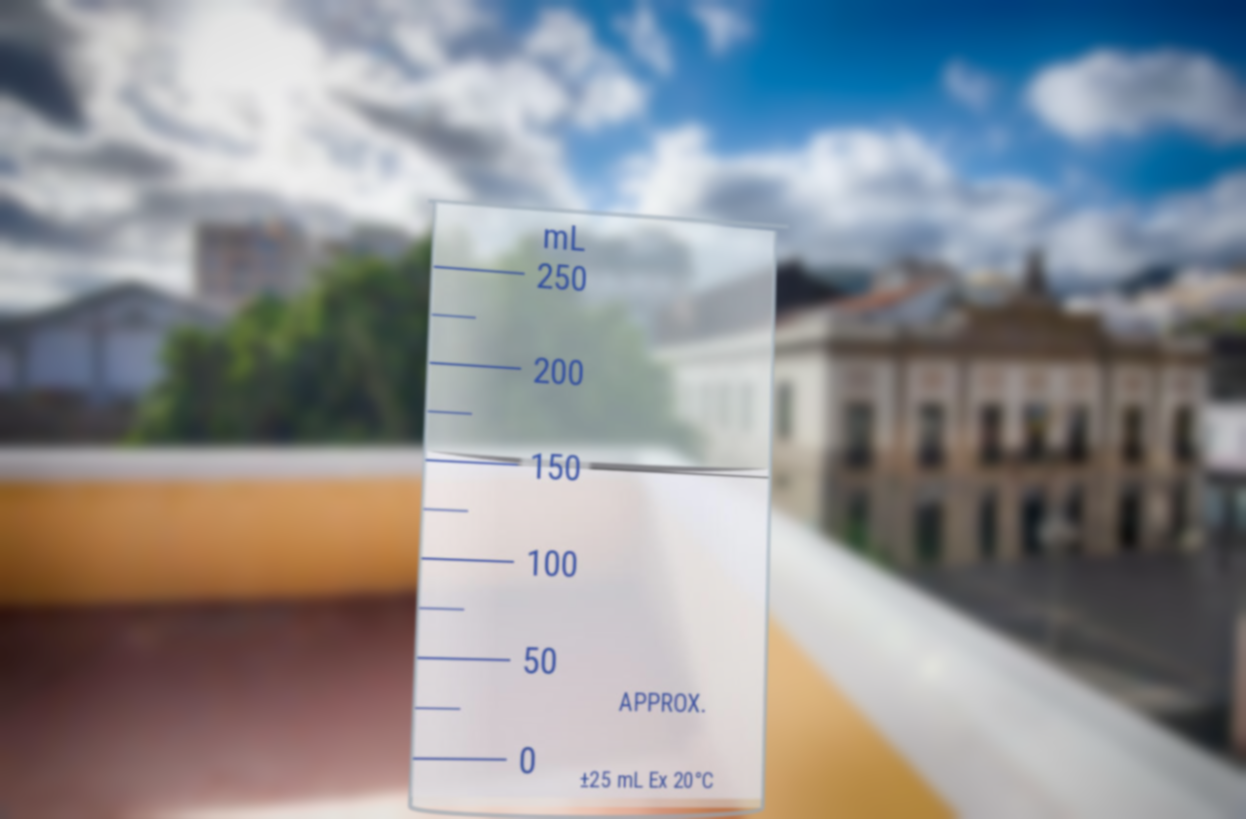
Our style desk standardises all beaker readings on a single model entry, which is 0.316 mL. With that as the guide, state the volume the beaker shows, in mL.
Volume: 150 mL
